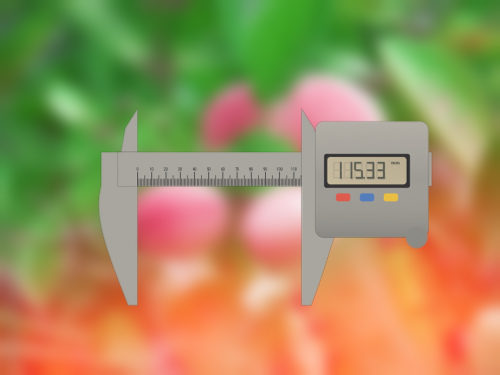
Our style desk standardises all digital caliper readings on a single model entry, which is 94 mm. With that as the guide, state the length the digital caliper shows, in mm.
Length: 115.33 mm
